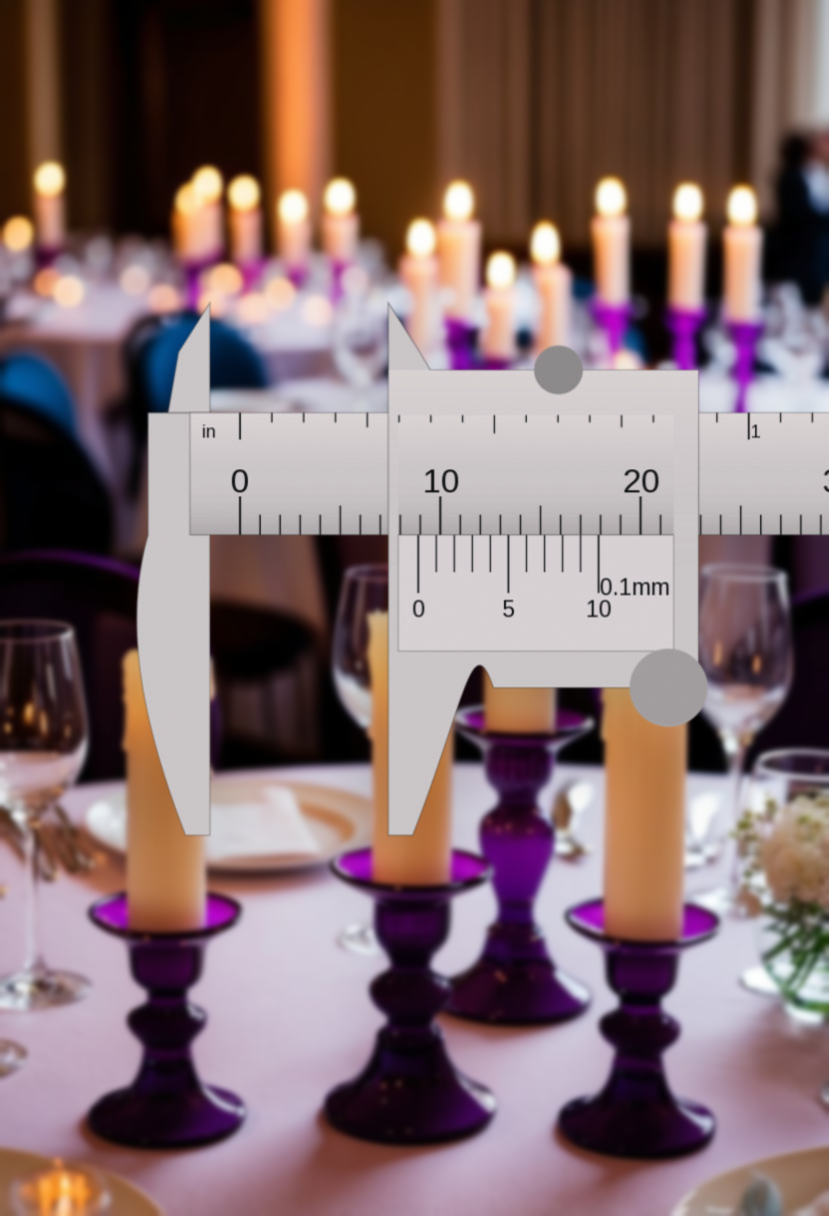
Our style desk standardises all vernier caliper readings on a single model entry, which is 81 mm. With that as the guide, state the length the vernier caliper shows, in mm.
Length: 8.9 mm
